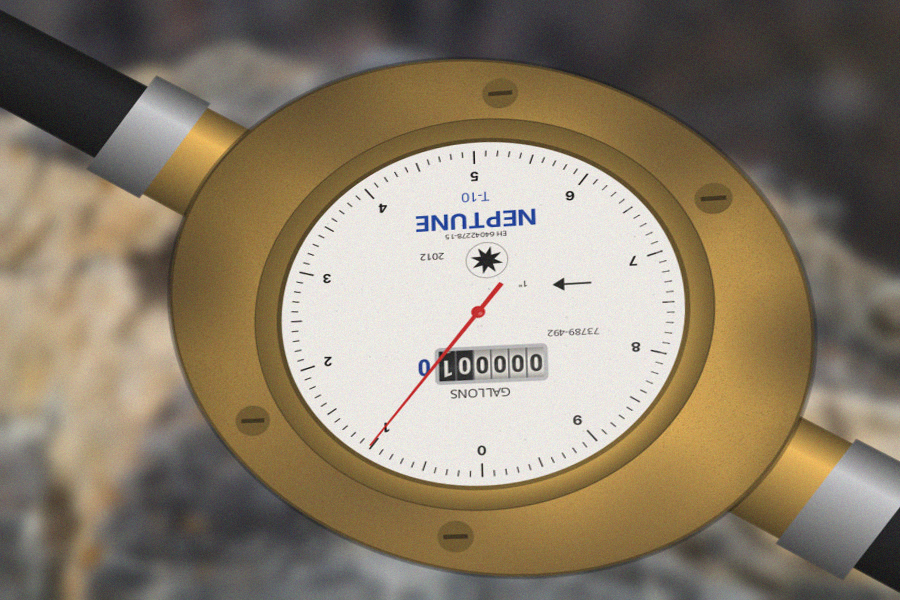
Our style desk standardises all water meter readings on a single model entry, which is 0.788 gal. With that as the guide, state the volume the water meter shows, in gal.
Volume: 11.0 gal
